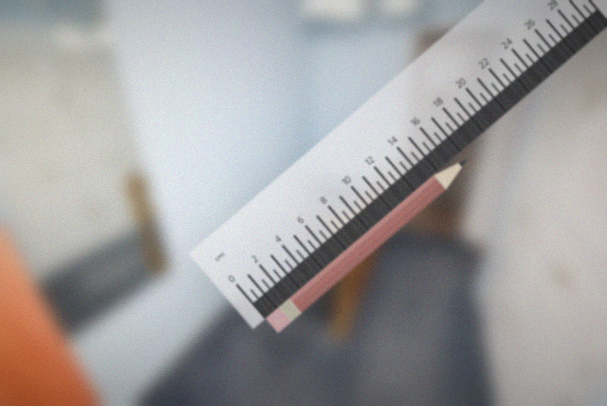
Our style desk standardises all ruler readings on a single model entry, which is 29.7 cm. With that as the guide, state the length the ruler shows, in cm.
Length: 17 cm
